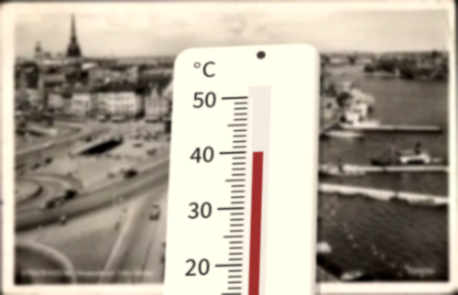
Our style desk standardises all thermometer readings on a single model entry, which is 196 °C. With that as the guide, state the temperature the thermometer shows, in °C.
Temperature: 40 °C
